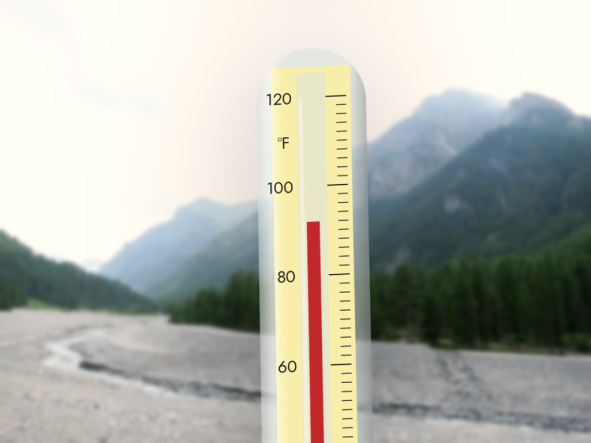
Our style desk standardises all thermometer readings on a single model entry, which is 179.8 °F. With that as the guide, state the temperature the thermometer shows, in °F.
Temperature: 92 °F
